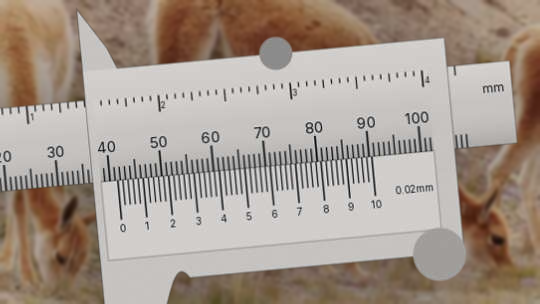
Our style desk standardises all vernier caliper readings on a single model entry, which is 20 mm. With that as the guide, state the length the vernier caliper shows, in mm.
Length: 41.5 mm
